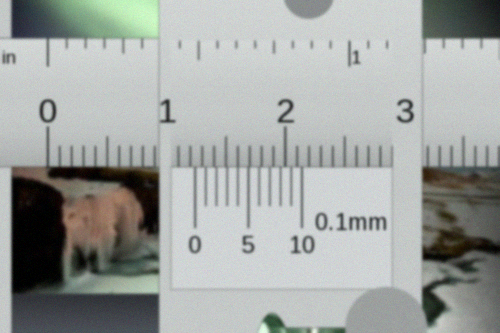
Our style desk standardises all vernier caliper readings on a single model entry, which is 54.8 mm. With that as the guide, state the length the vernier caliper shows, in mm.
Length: 12.4 mm
